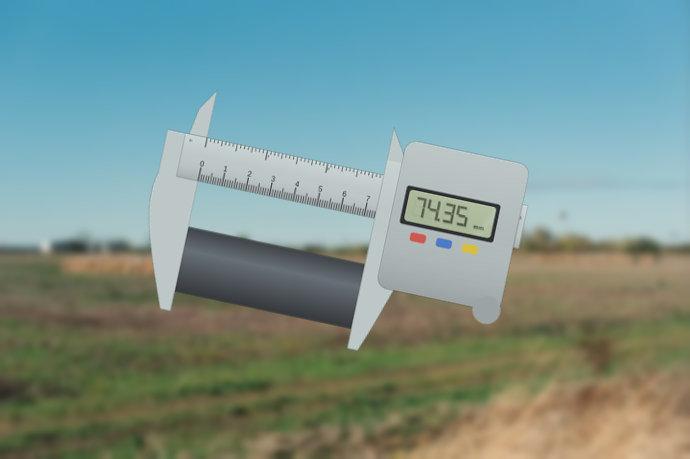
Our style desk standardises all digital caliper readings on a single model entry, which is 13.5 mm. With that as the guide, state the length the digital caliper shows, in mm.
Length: 74.35 mm
